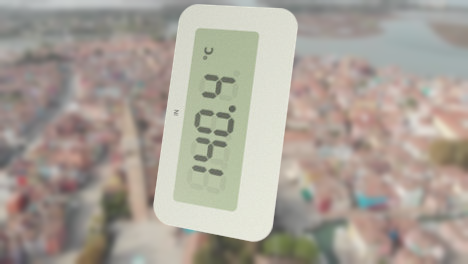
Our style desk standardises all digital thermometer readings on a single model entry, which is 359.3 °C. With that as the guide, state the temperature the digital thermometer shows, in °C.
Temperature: 140.4 °C
